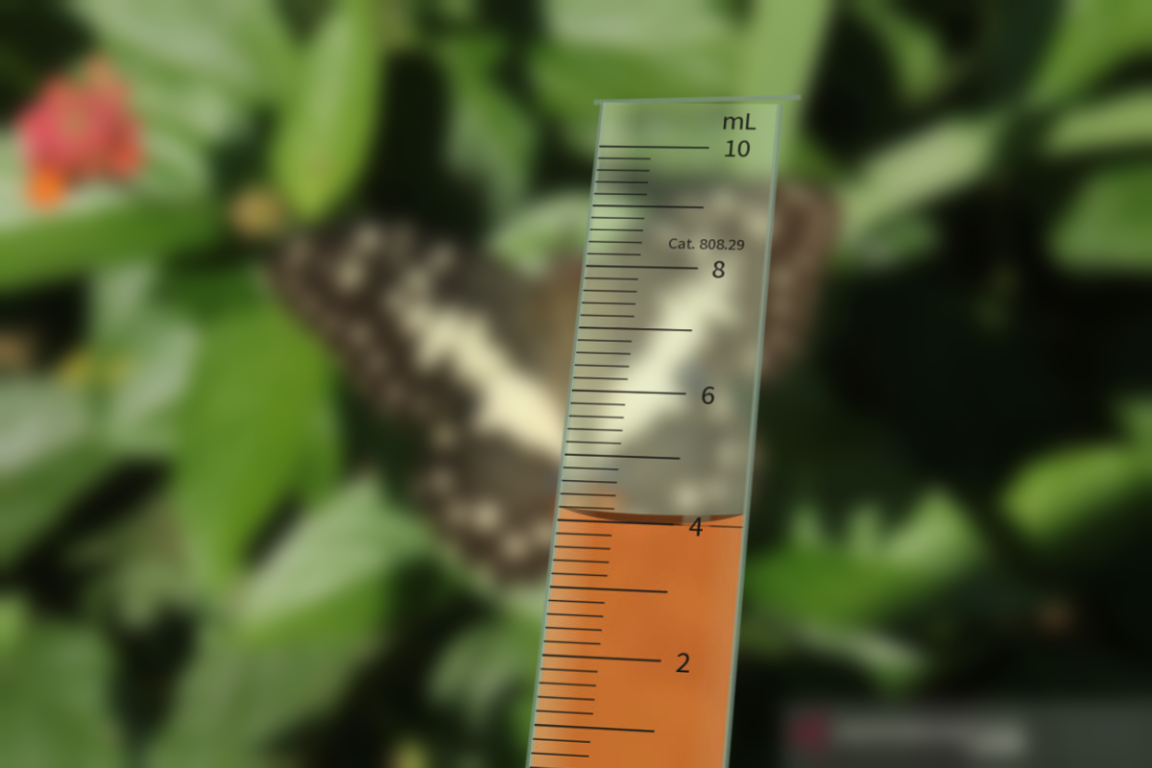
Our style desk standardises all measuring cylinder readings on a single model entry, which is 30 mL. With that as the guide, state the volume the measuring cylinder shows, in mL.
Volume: 4 mL
